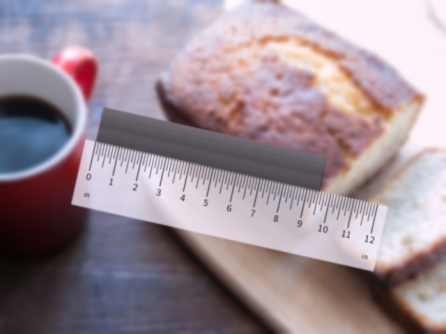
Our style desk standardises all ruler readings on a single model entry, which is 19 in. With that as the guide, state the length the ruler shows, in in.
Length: 9.5 in
